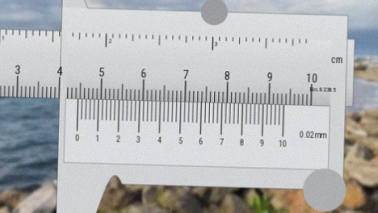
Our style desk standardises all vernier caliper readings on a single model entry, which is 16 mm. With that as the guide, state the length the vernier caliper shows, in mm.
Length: 44.5 mm
